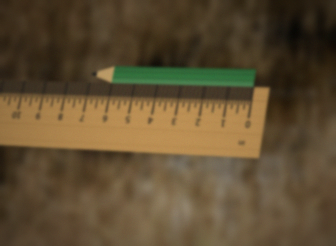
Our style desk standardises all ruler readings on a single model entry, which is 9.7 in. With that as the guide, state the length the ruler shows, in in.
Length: 7 in
